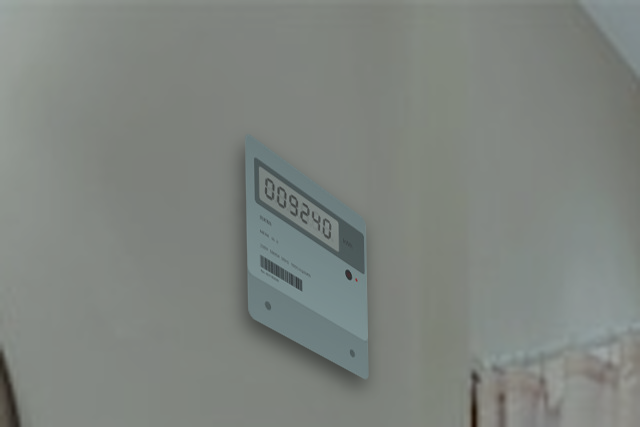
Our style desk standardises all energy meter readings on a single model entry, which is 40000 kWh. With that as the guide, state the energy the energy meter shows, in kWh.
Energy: 9240 kWh
